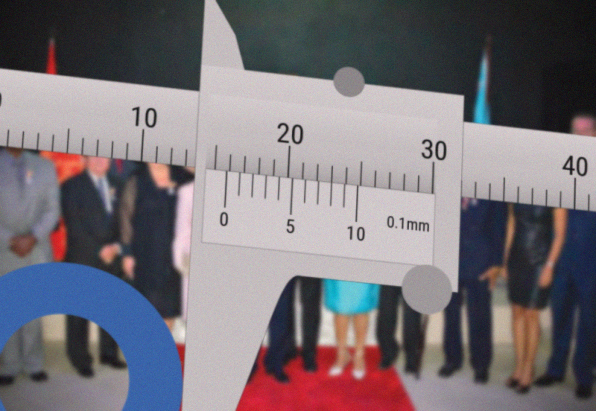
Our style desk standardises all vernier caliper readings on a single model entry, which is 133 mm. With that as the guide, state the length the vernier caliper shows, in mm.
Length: 15.8 mm
